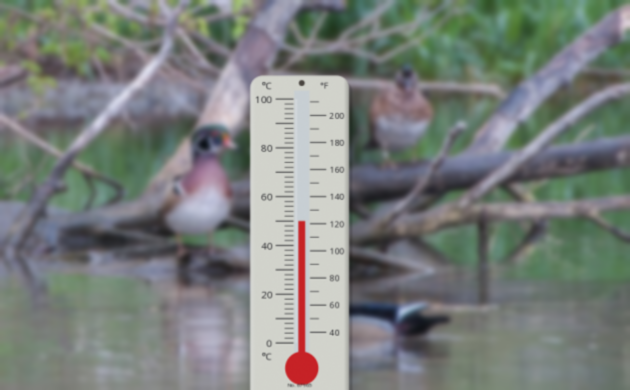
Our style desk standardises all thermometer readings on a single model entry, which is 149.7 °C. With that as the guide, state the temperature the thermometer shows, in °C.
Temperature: 50 °C
